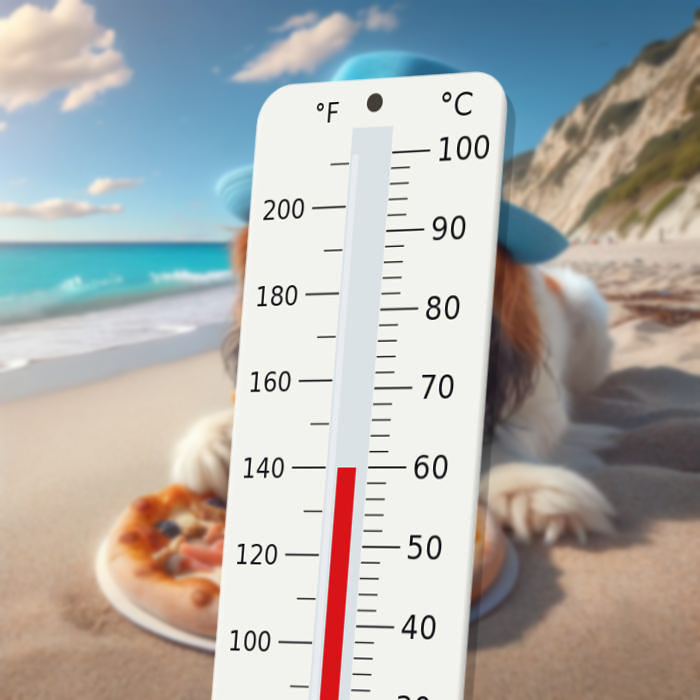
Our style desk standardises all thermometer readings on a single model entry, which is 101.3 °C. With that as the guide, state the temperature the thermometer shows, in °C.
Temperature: 60 °C
